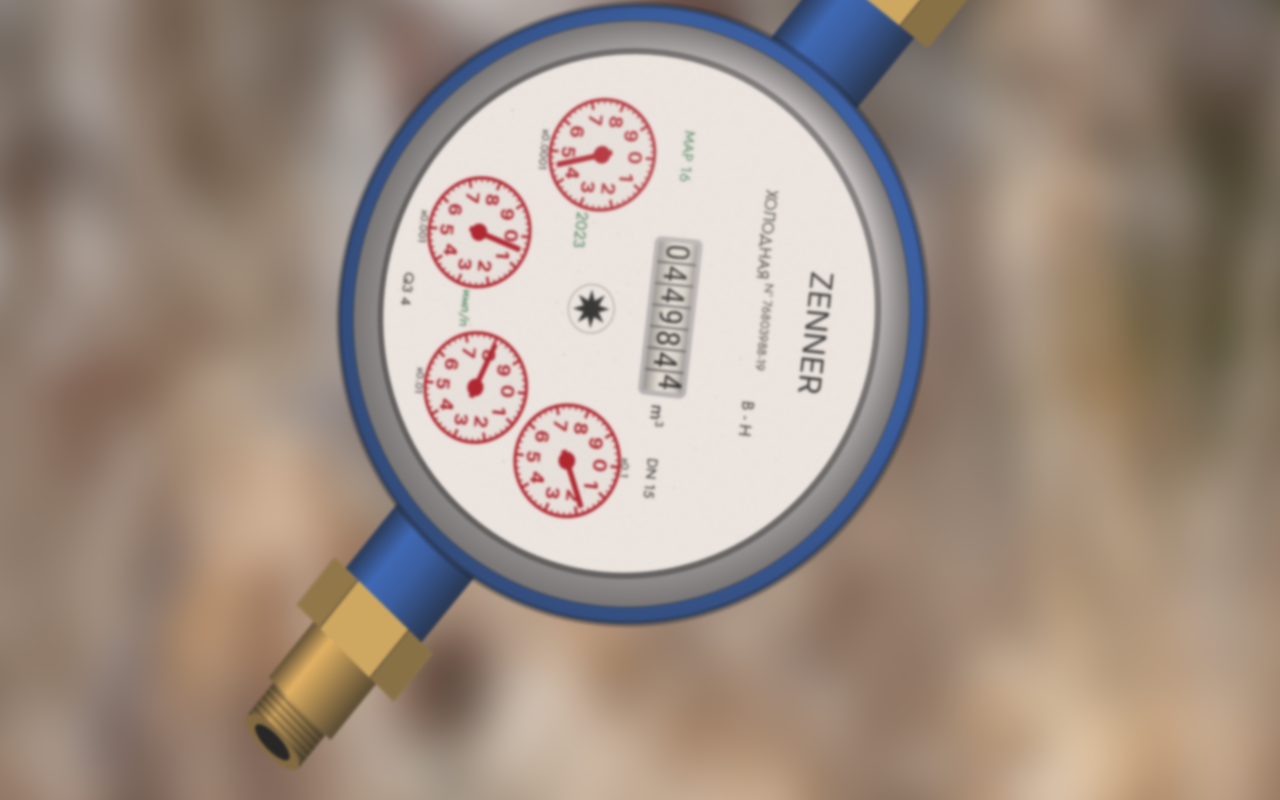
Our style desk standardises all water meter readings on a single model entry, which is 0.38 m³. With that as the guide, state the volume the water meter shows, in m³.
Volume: 449844.1804 m³
